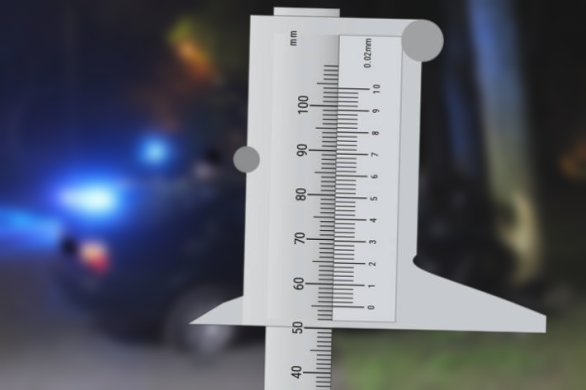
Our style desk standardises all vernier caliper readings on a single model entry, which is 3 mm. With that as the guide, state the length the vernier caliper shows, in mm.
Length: 55.0 mm
